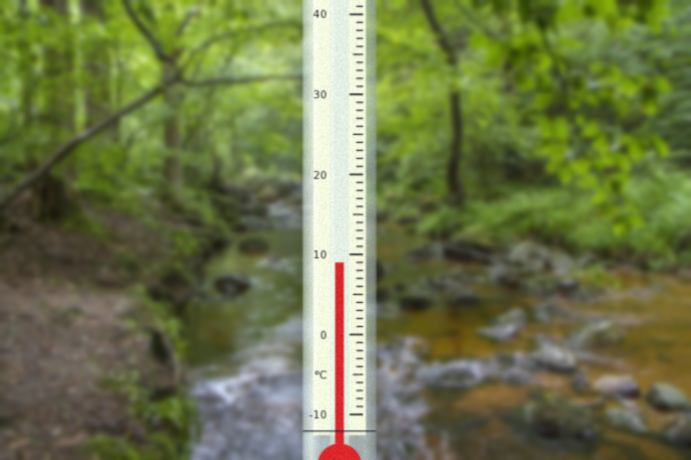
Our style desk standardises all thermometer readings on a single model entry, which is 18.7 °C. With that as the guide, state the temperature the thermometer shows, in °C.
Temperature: 9 °C
